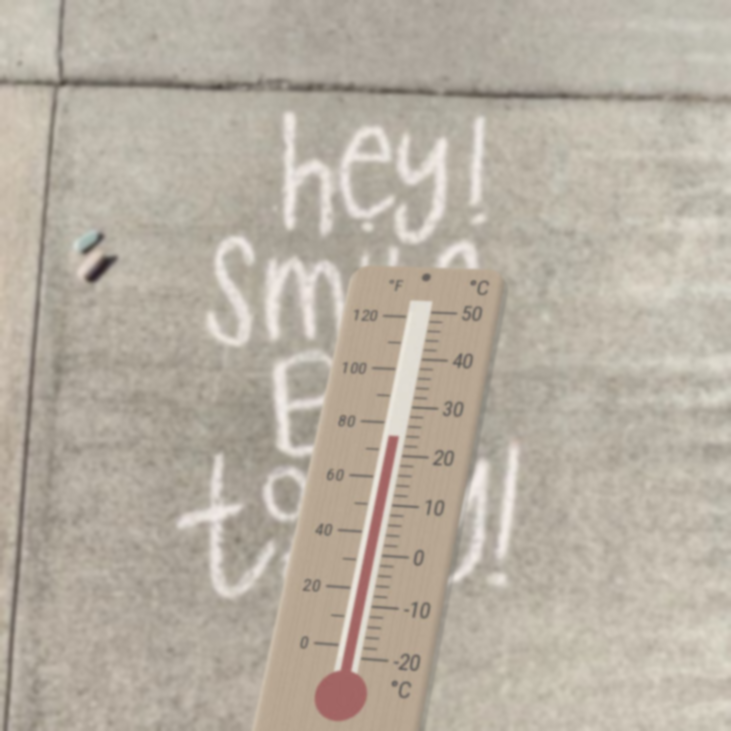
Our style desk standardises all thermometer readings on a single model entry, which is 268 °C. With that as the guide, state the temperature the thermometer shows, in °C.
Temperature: 24 °C
